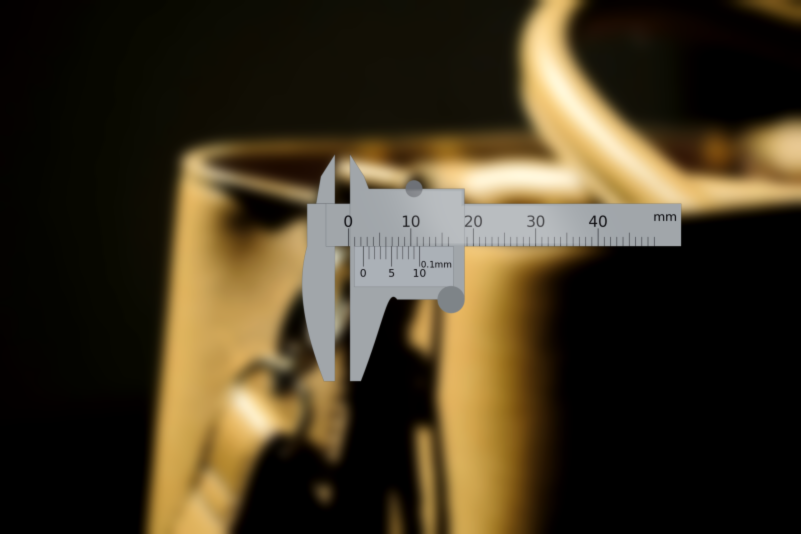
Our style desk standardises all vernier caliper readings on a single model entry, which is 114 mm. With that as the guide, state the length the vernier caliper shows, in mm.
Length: 2.4 mm
